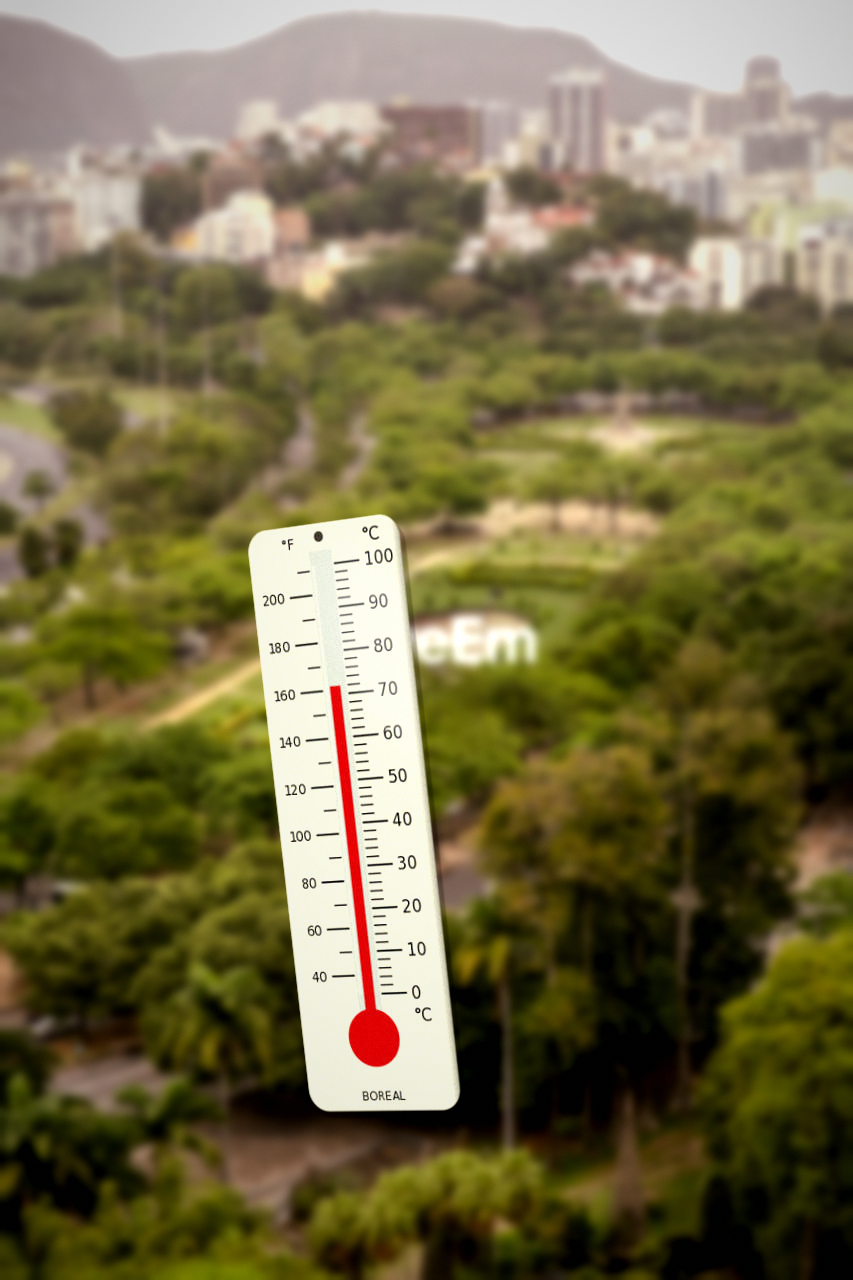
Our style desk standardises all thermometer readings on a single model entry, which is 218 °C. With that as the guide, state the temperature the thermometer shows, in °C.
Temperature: 72 °C
